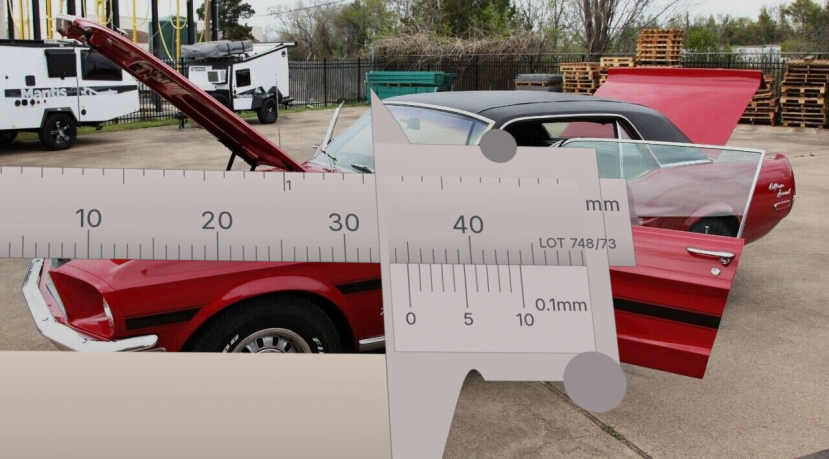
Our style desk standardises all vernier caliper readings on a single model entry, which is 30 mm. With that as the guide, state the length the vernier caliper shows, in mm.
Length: 34.9 mm
